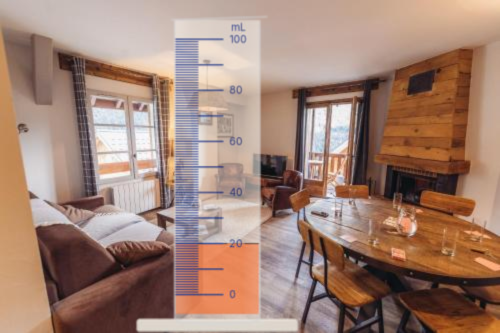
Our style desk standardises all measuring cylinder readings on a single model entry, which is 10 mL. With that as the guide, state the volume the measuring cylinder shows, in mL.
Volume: 20 mL
